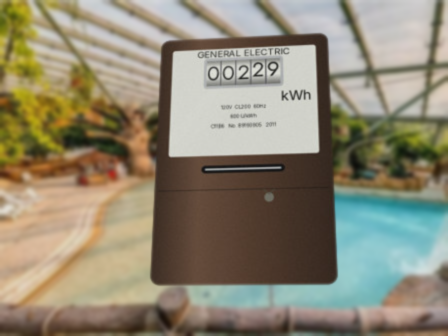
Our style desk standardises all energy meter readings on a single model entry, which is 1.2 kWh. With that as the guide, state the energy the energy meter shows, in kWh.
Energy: 229 kWh
